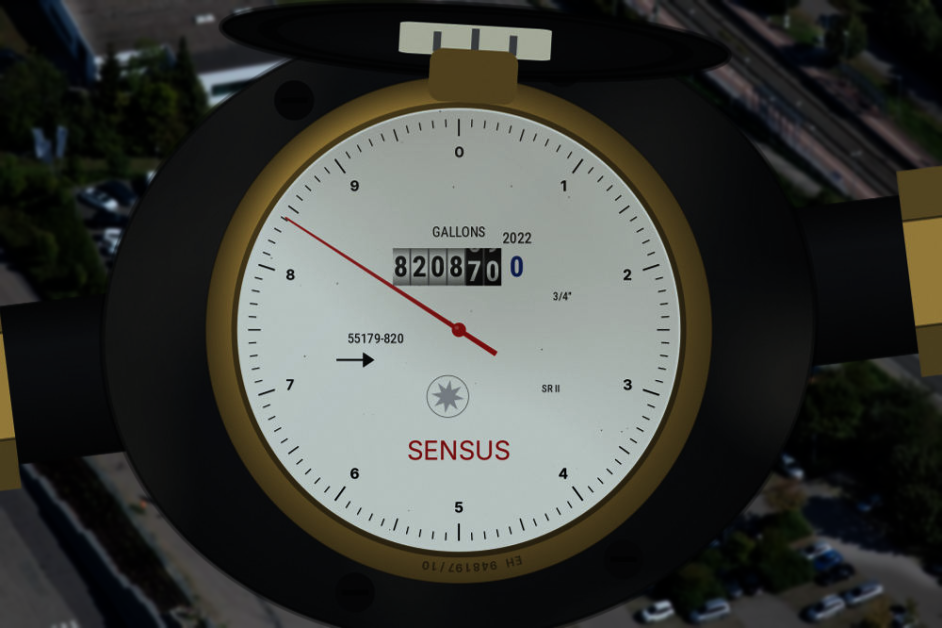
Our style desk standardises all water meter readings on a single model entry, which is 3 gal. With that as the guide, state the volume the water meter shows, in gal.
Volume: 8208698.4 gal
